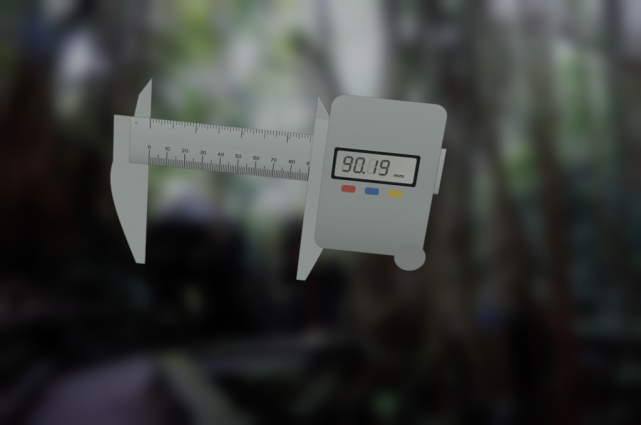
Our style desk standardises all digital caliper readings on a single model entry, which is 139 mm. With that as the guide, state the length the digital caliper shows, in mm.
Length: 90.19 mm
